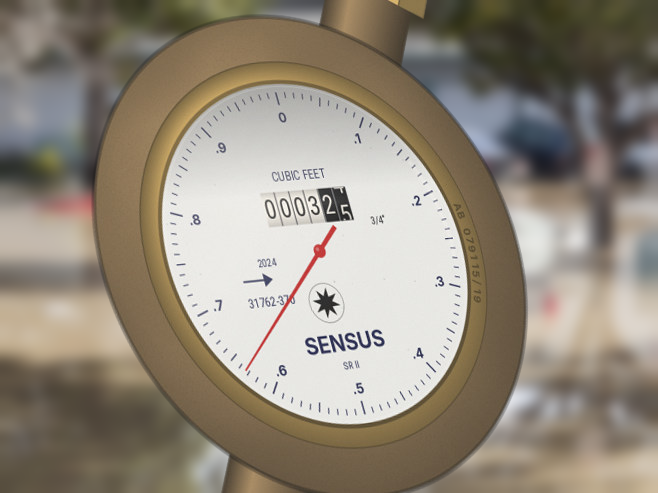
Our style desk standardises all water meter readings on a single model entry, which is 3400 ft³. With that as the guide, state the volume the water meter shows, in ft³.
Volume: 324.63 ft³
